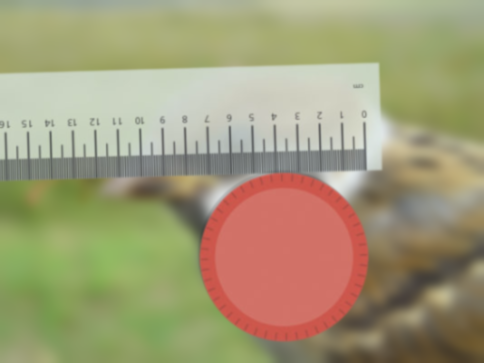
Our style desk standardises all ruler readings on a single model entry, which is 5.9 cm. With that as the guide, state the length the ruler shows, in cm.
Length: 7.5 cm
